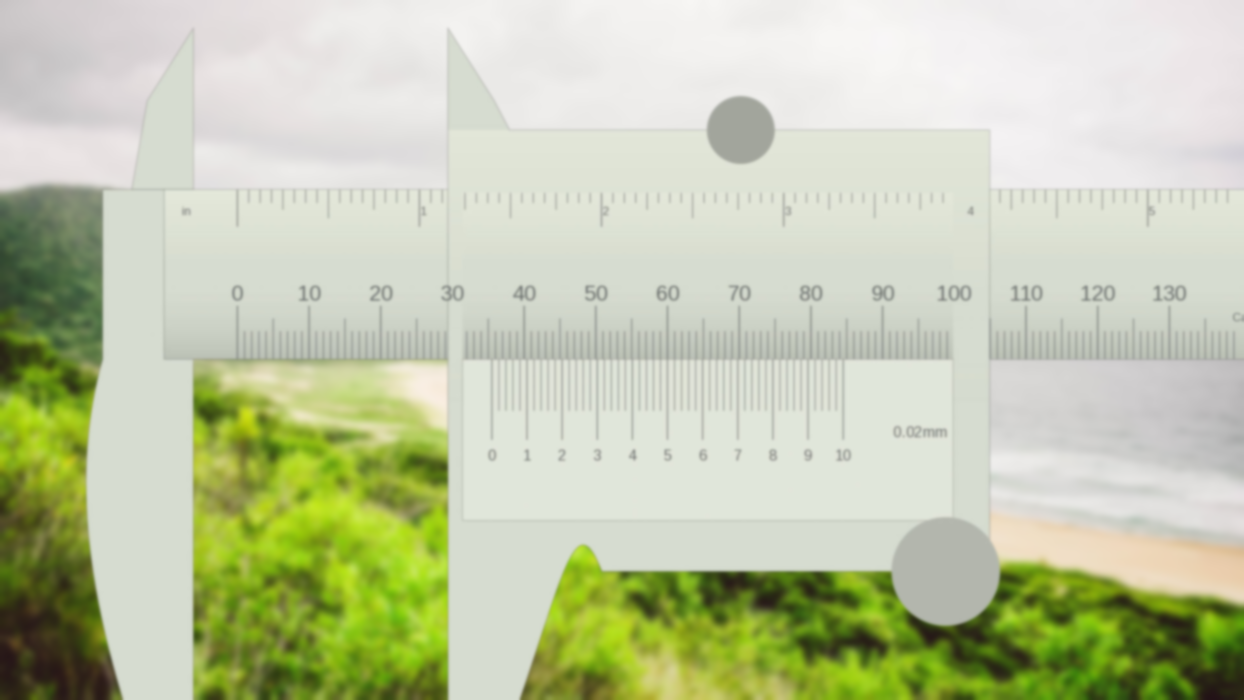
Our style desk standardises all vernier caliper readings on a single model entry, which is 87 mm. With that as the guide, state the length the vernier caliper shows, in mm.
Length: 35.5 mm
